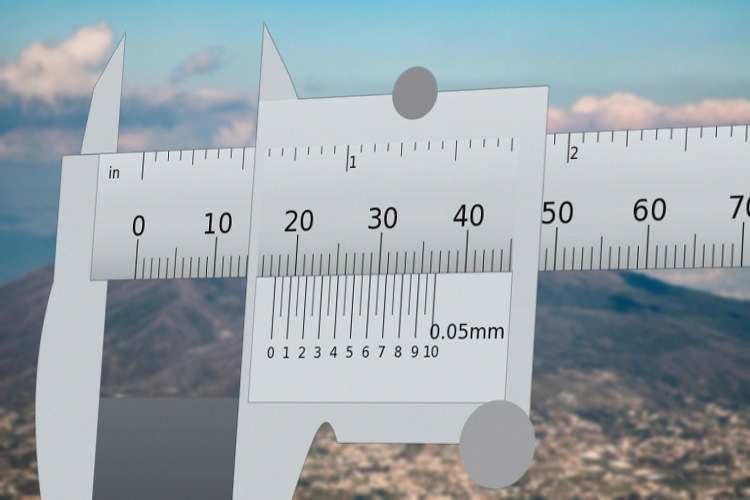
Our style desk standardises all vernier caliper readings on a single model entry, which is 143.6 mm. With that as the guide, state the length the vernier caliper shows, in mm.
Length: 17.6 mm
